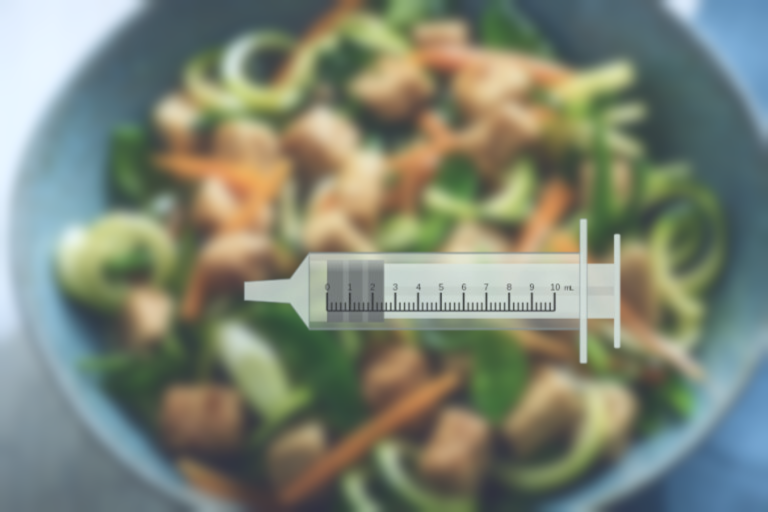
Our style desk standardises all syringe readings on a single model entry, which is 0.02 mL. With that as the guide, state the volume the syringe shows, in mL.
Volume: 0 mL
